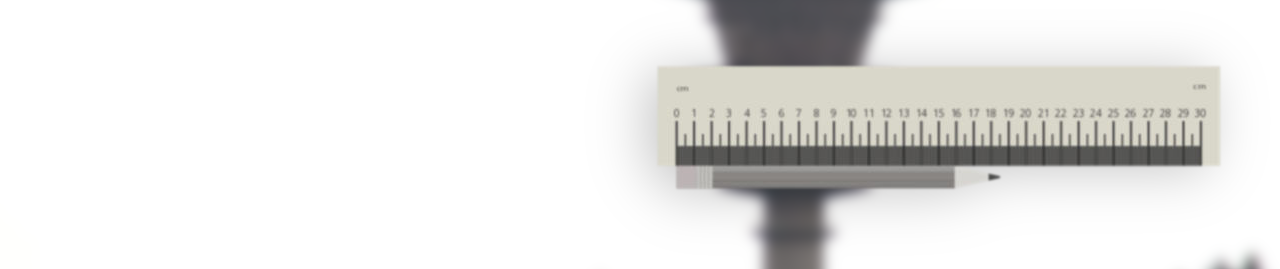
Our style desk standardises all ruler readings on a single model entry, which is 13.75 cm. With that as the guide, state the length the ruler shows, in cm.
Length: 18.5 cm
